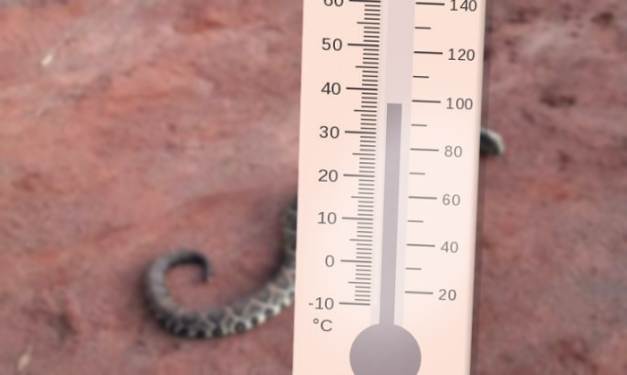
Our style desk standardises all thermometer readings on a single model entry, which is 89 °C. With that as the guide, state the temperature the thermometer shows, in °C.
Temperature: 37 °C
